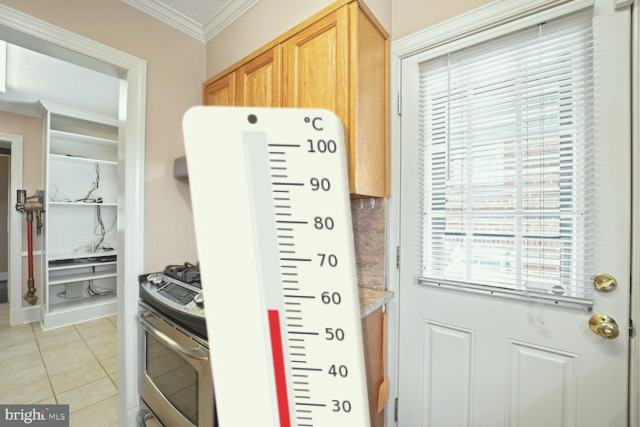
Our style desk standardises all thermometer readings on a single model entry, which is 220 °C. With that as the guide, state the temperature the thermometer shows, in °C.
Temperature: 56 °C
